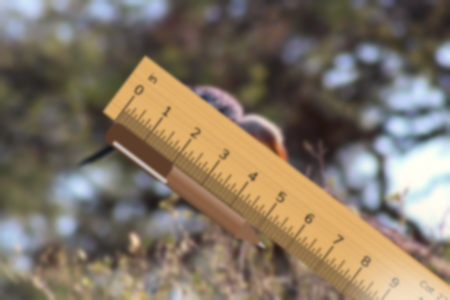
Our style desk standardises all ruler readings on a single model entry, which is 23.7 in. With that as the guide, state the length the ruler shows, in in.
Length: 5.5 in
